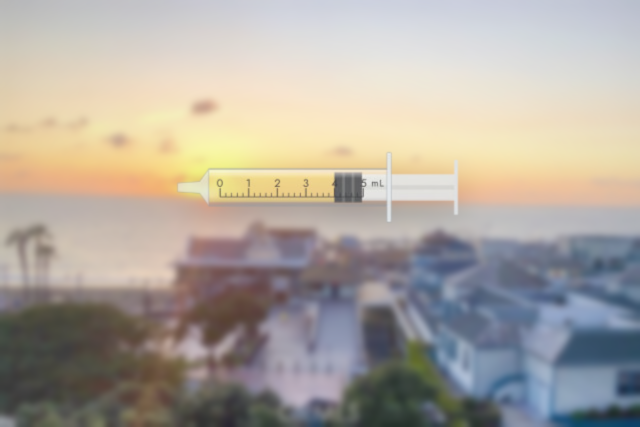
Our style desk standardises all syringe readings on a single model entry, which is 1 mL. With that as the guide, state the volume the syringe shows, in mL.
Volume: 4 mL
